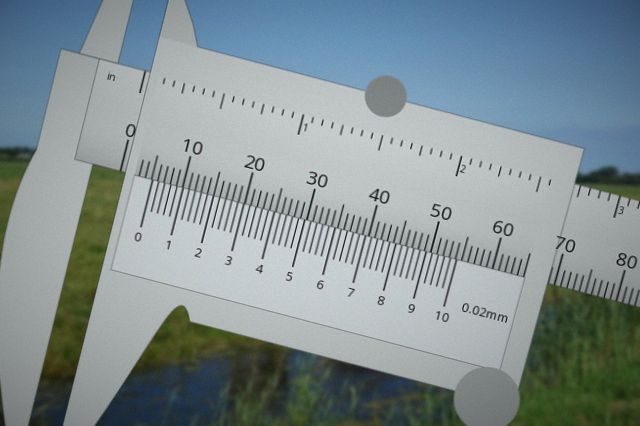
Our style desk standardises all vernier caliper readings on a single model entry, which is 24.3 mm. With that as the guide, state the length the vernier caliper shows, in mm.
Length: 5.2 mm
